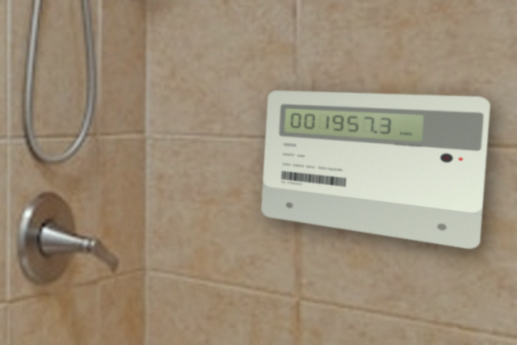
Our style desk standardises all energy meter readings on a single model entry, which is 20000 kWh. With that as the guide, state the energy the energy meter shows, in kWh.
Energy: 1957.3 kWh
